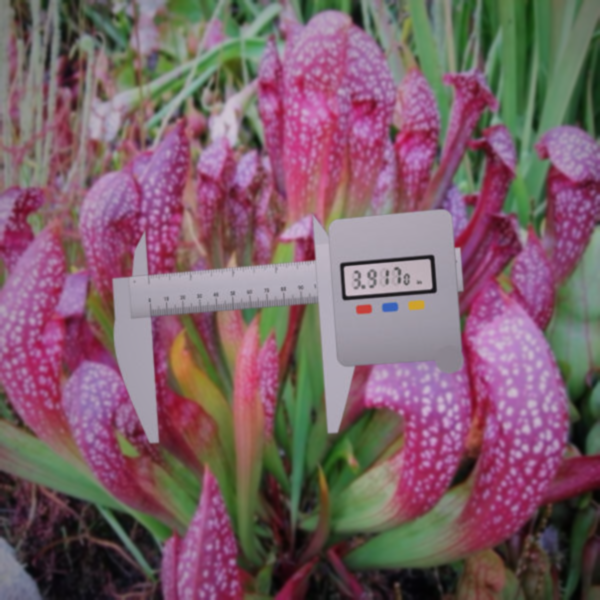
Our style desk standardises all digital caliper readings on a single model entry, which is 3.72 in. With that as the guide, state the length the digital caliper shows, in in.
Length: 3.9170 in
